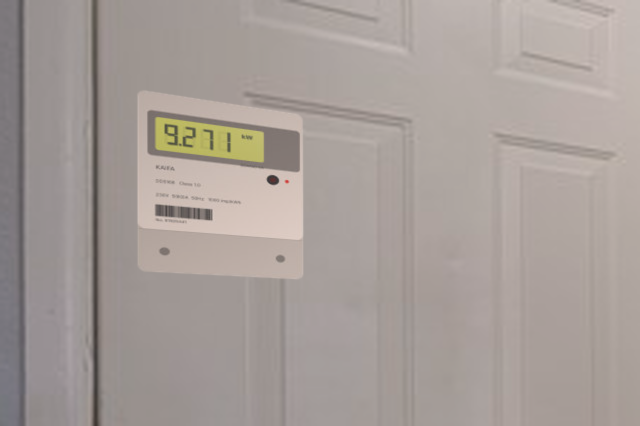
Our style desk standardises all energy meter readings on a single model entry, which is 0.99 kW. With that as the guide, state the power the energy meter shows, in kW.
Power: 9.271 kW
